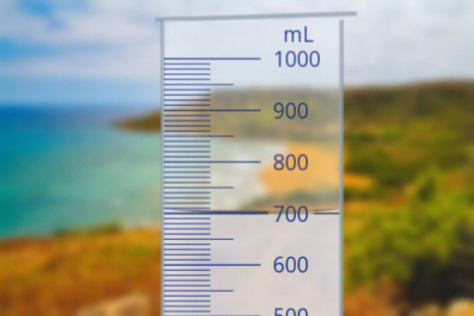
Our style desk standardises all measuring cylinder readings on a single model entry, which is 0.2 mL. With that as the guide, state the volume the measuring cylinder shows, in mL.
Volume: 700 mL
